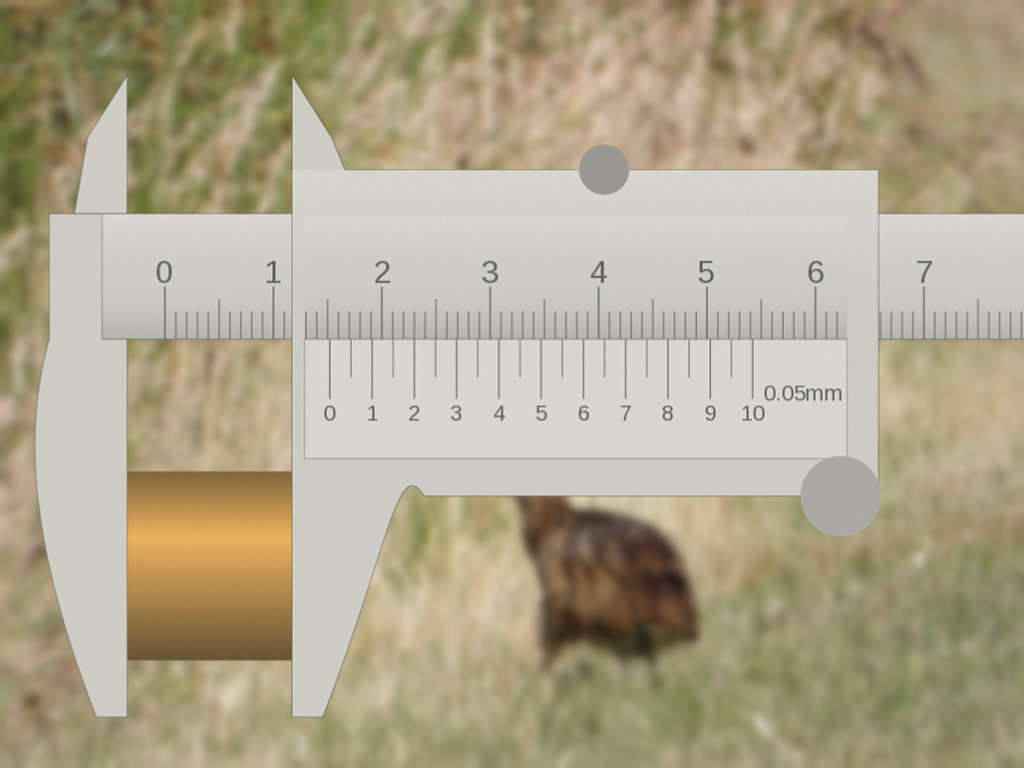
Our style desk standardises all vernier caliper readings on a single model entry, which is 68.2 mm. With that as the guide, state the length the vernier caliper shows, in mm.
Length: 15.2 mm
